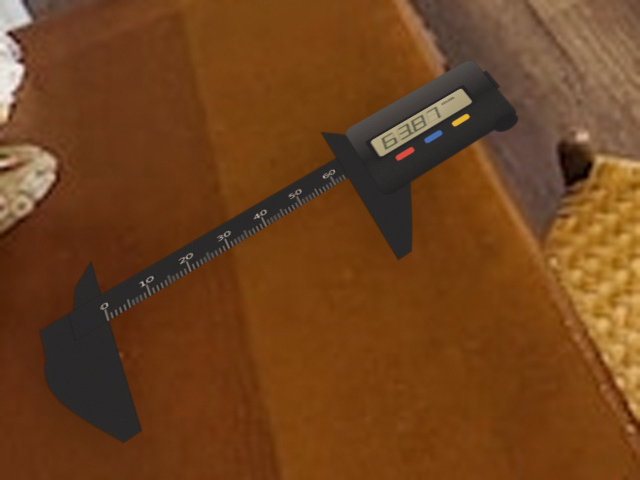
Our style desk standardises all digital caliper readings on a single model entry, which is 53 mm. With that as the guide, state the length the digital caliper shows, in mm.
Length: 63.87 mm
